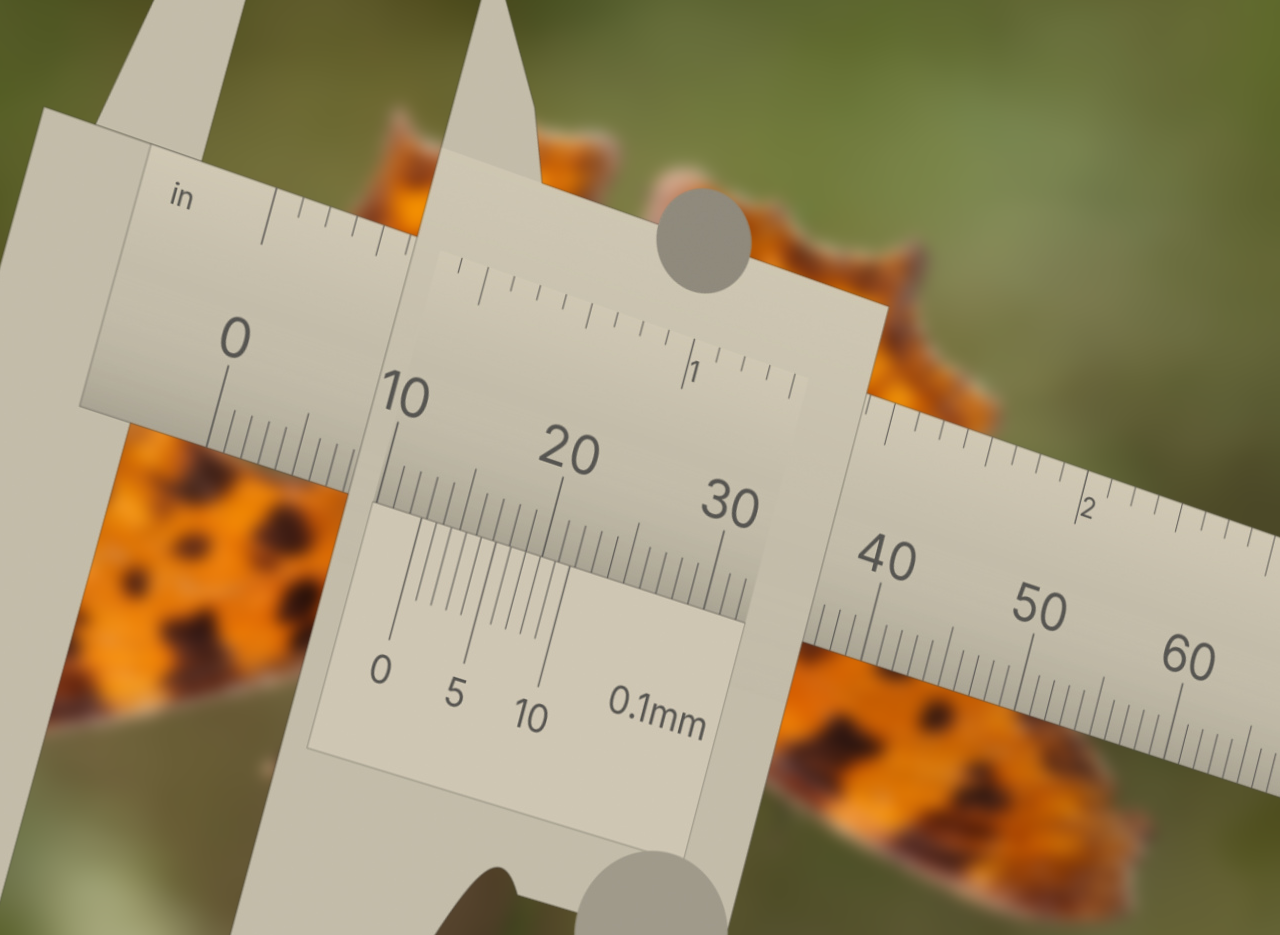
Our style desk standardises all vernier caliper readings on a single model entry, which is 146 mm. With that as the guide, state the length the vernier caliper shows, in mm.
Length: 12.7 mm
